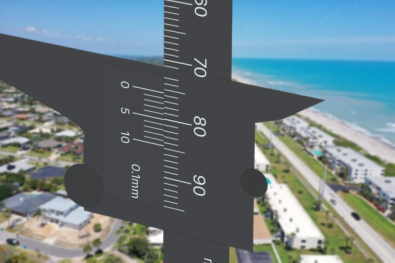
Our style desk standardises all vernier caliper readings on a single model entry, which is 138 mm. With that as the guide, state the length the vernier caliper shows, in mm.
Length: 75.6 mm
